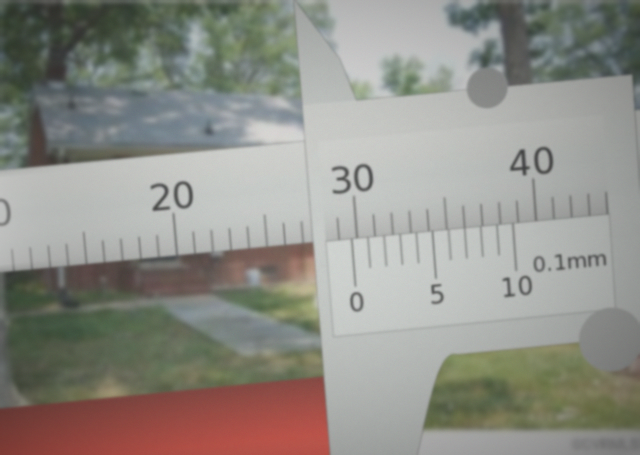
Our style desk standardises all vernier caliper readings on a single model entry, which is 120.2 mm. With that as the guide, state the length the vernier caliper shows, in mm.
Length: 29.7 mm
